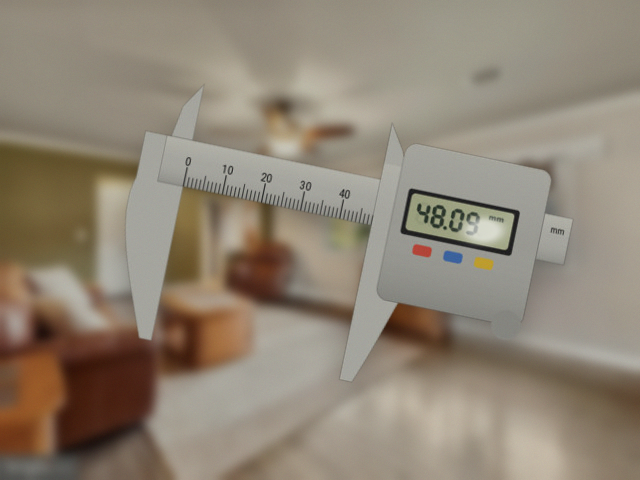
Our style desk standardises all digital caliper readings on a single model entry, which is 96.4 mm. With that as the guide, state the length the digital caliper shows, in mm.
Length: 48.09 mm
